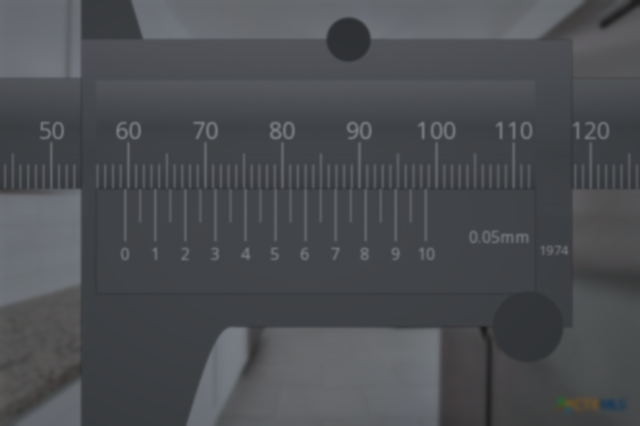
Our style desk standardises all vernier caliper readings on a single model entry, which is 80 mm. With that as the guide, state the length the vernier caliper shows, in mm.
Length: 59.6 mm
